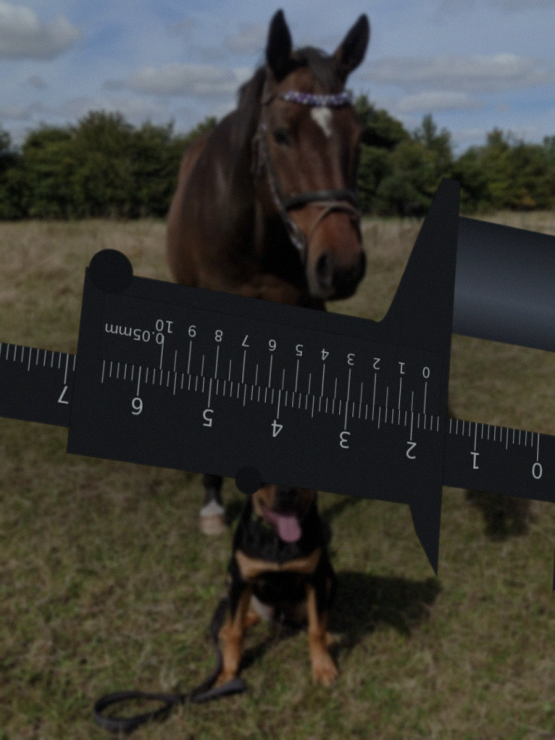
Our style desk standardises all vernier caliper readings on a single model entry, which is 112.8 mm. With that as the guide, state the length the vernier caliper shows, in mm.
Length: 18.2 mm
